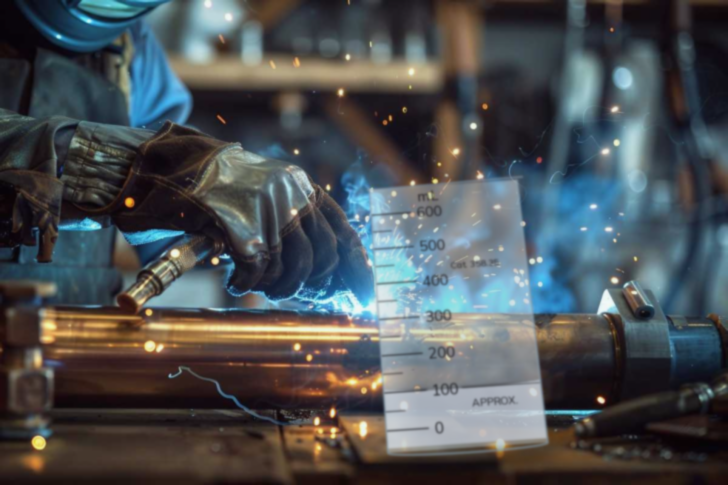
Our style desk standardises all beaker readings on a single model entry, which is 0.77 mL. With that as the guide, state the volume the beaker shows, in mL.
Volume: 100 mL
